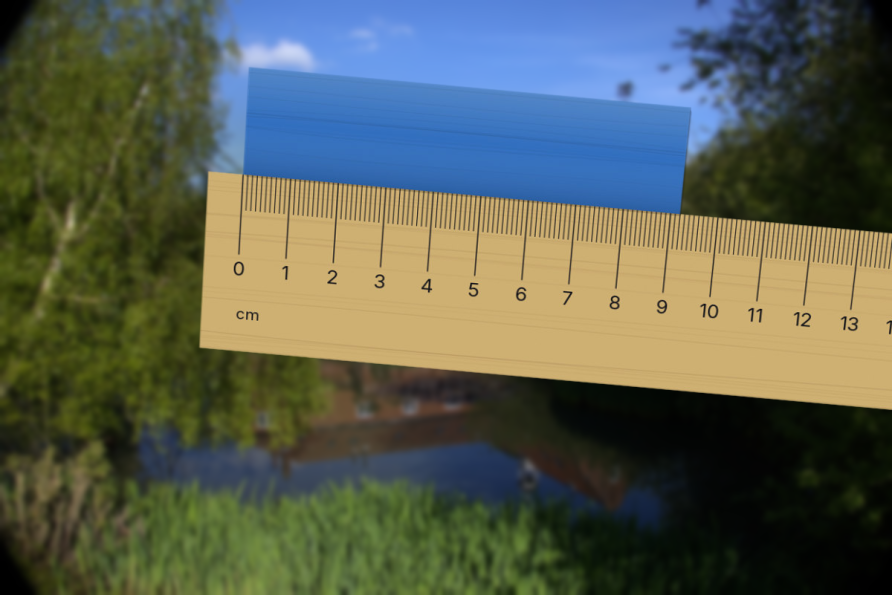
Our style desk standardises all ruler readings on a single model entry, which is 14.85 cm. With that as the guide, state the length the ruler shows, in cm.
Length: 9.2 cm
